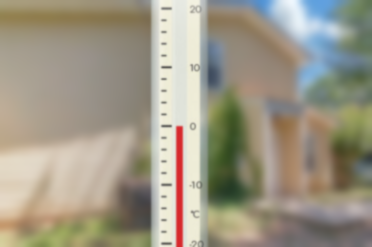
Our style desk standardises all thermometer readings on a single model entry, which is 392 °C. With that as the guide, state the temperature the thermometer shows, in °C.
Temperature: 0 °C
